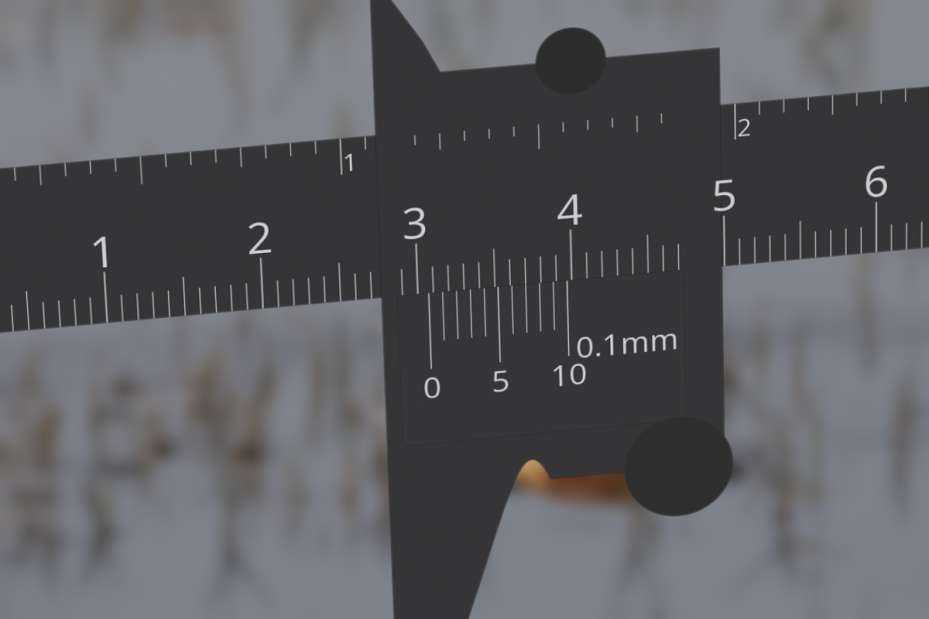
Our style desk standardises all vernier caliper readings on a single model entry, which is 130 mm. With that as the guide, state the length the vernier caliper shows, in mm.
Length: 30.7 mm
